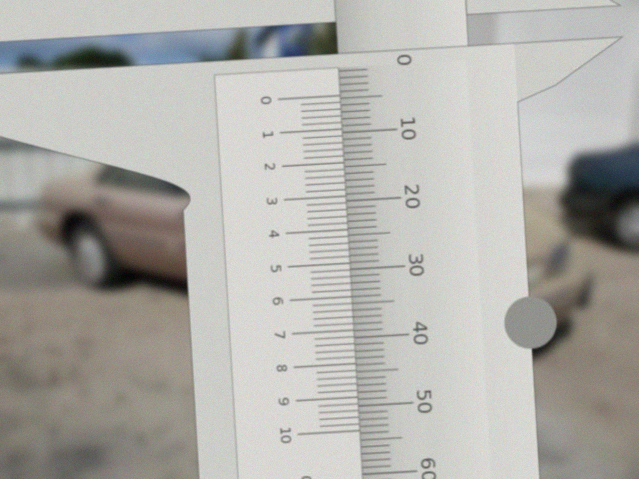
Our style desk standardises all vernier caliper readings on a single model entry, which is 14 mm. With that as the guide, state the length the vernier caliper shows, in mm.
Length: 4.6 mm
